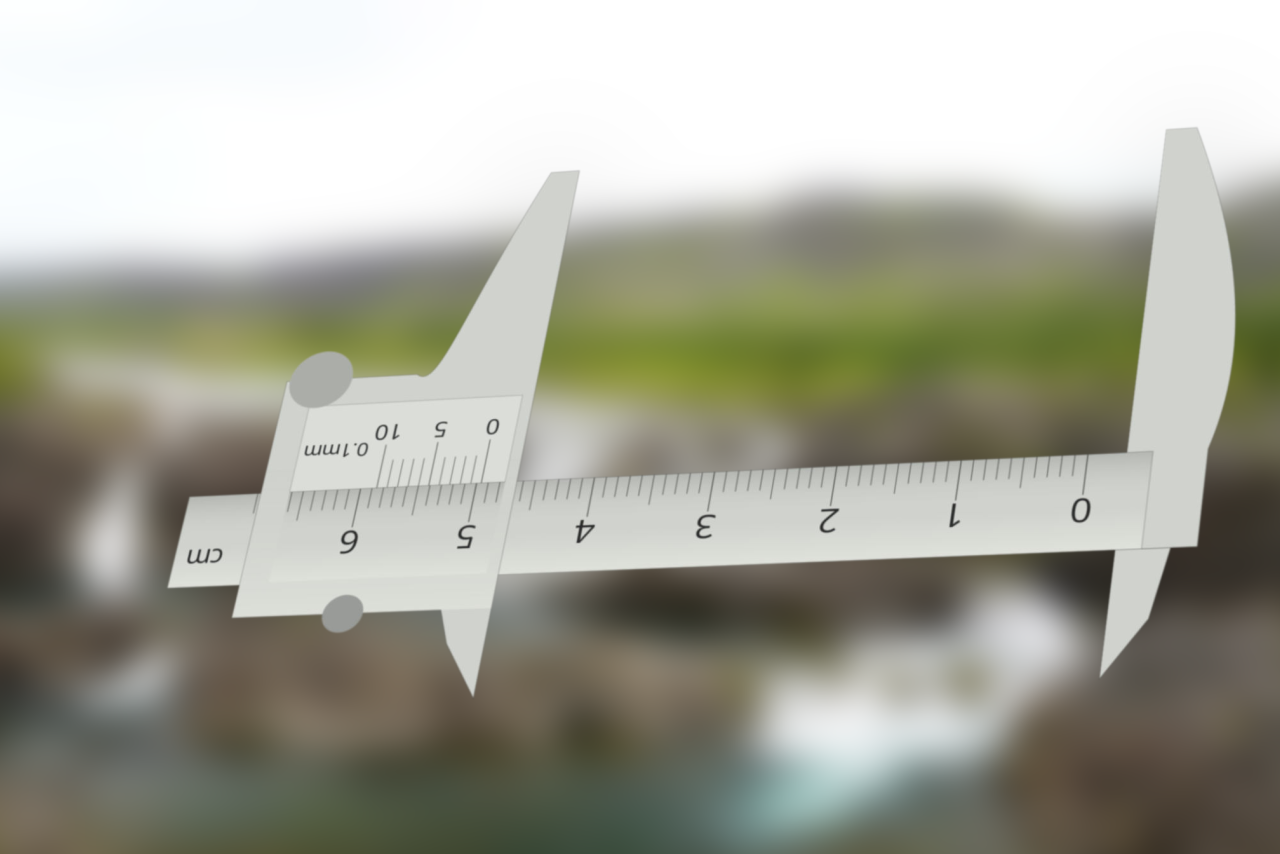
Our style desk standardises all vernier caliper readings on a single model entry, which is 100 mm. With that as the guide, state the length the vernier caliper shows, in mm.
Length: 49.6 mm
